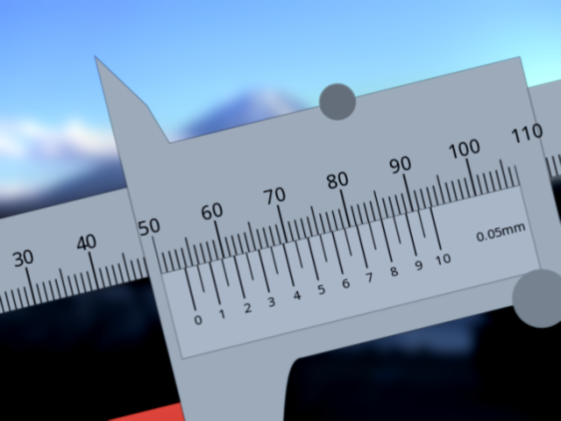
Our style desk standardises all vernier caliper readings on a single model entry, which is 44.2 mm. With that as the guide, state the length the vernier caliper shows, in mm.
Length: 53.8 mm
